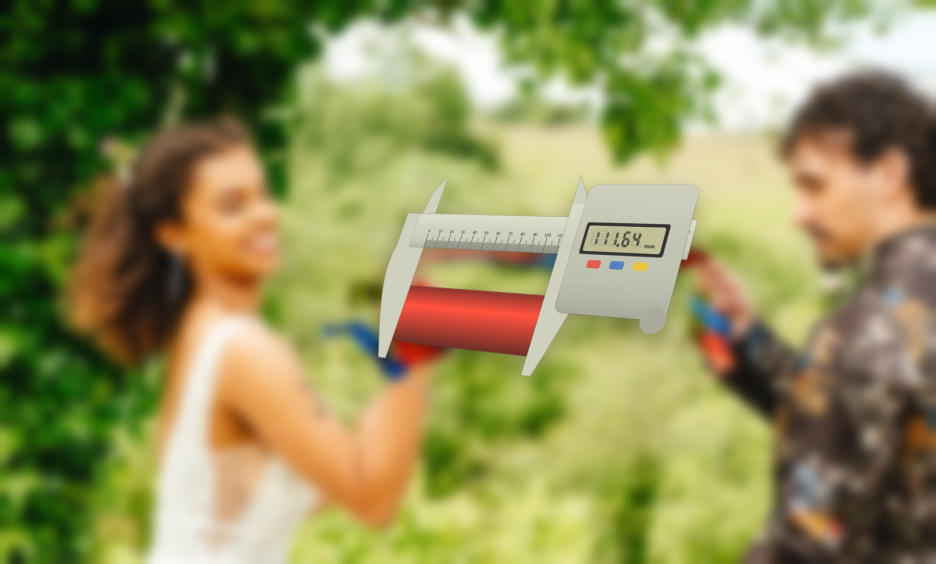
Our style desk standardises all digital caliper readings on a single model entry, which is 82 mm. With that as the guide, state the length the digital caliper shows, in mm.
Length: 111.64 mm
